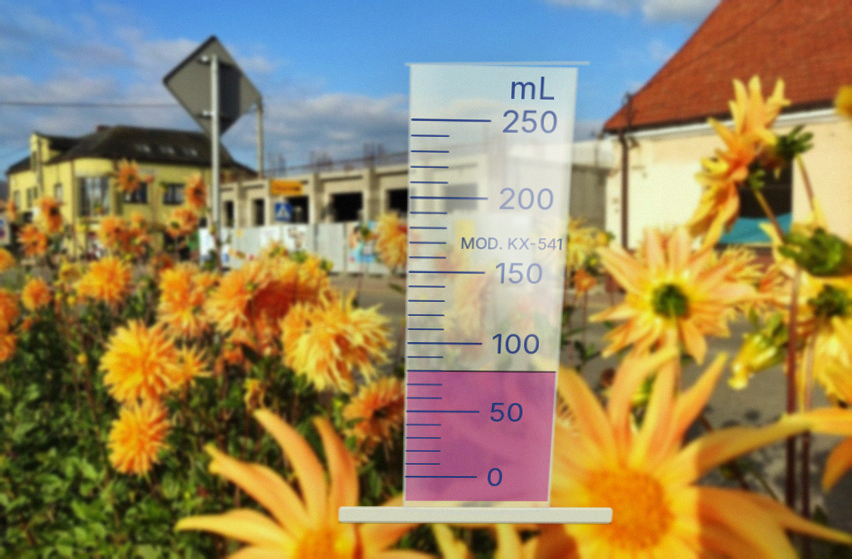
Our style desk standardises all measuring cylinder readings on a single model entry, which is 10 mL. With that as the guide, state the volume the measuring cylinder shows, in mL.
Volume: 80 mL
